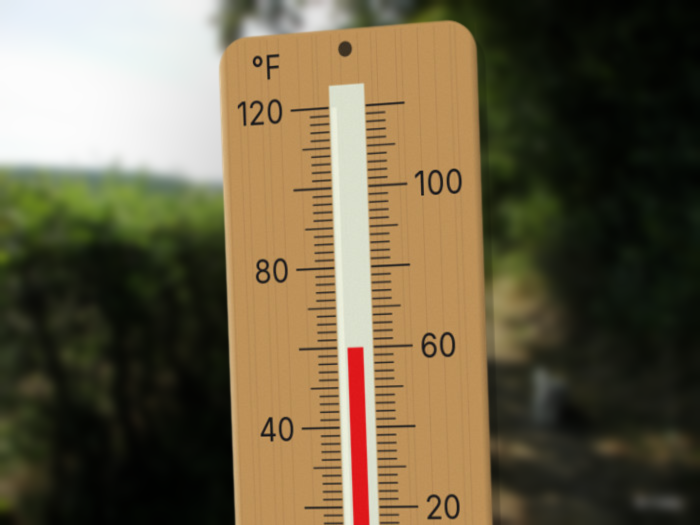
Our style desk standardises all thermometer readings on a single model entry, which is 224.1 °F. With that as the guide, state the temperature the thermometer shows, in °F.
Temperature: 60 °F
